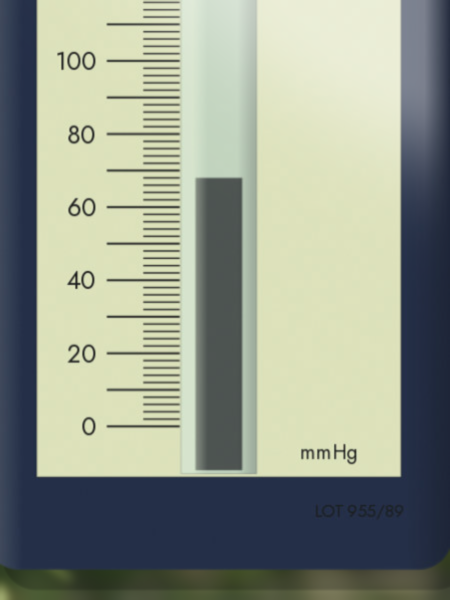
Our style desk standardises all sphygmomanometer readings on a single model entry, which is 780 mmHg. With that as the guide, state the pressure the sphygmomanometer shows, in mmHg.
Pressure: 68 mmHg
